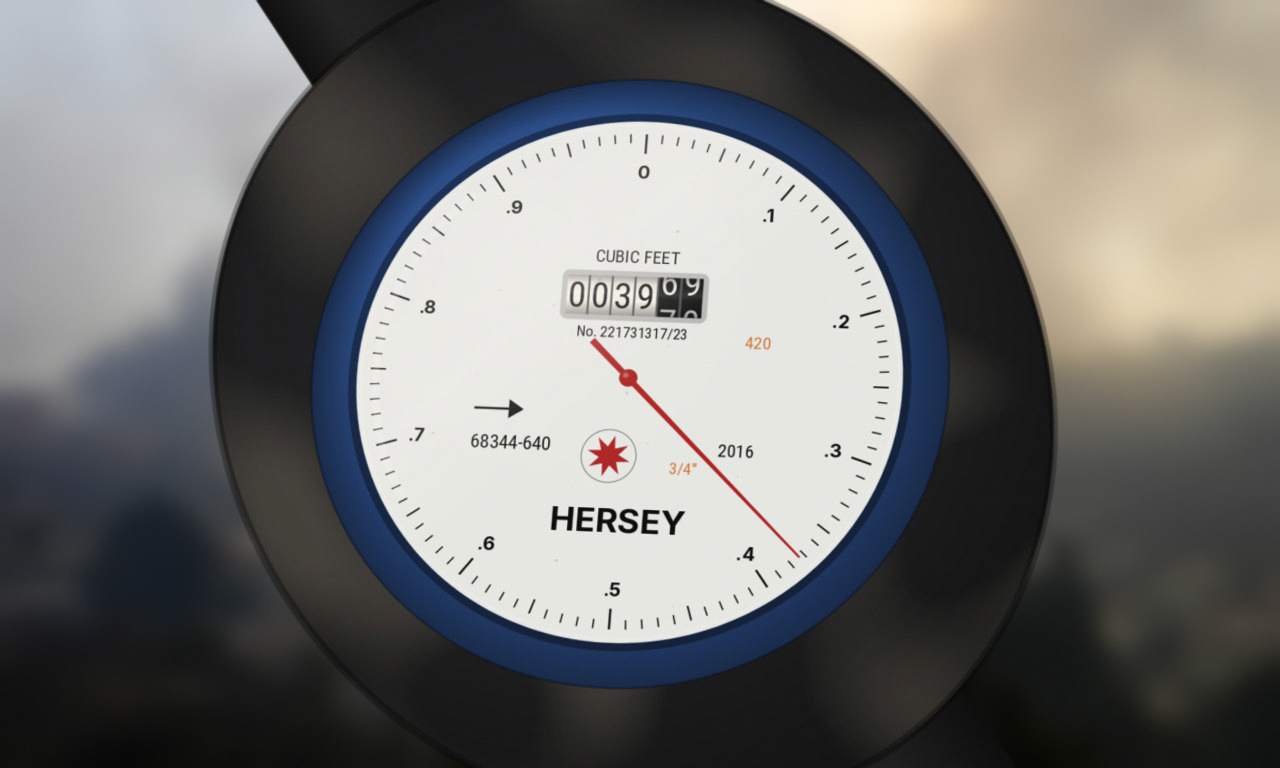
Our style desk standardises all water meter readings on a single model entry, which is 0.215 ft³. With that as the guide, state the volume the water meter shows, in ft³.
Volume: 3969.37 ft³
